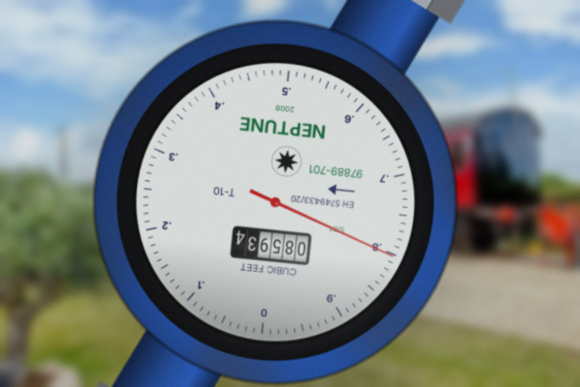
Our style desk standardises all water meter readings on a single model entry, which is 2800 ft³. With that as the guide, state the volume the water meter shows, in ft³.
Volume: 85933.80 ft³
